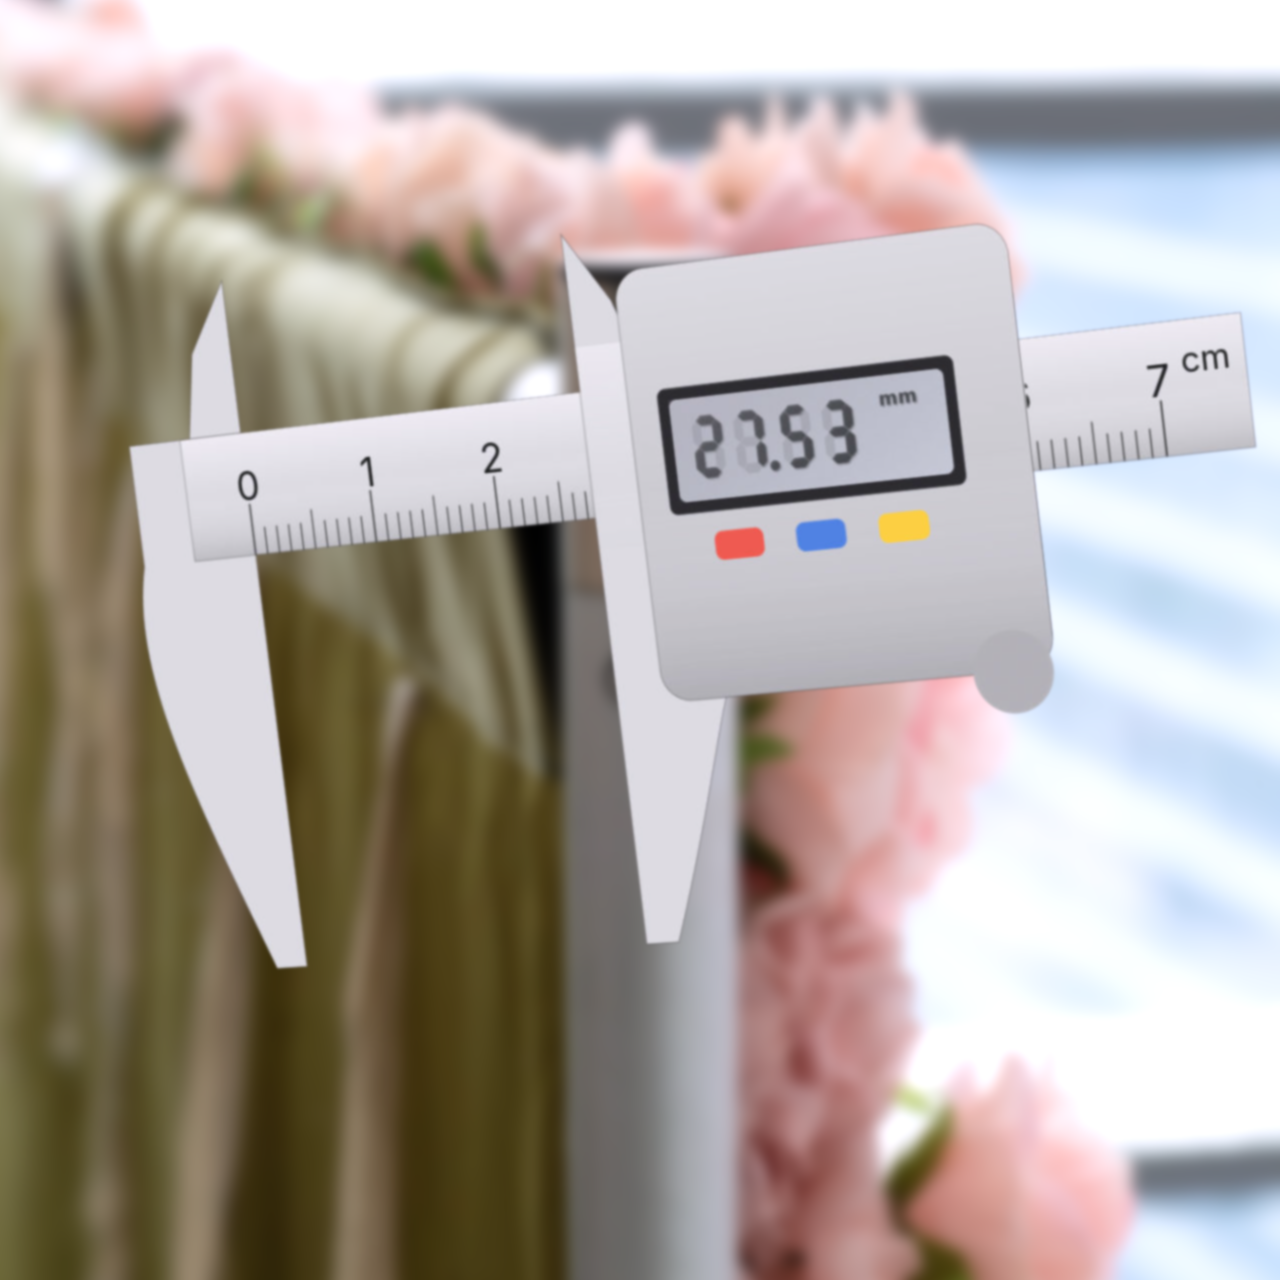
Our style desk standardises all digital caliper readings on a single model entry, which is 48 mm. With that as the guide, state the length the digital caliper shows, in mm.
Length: 27.53 mm
